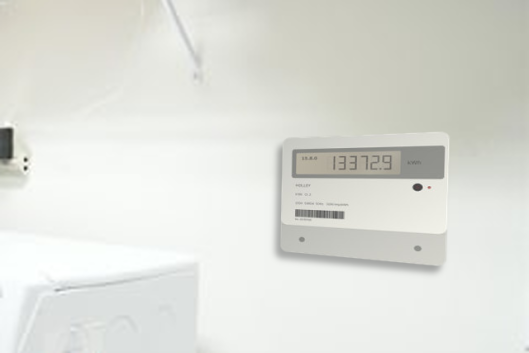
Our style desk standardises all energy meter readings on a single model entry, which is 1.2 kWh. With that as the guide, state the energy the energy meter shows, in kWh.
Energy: 13372.9 kWh
